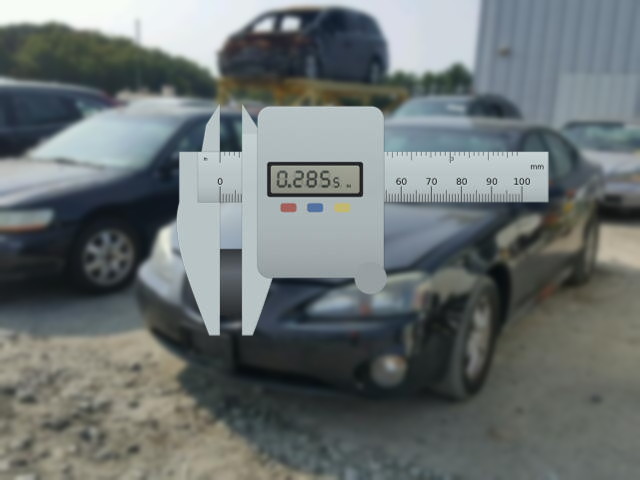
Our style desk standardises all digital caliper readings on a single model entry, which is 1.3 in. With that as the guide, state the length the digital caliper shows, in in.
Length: 0.2855 in
